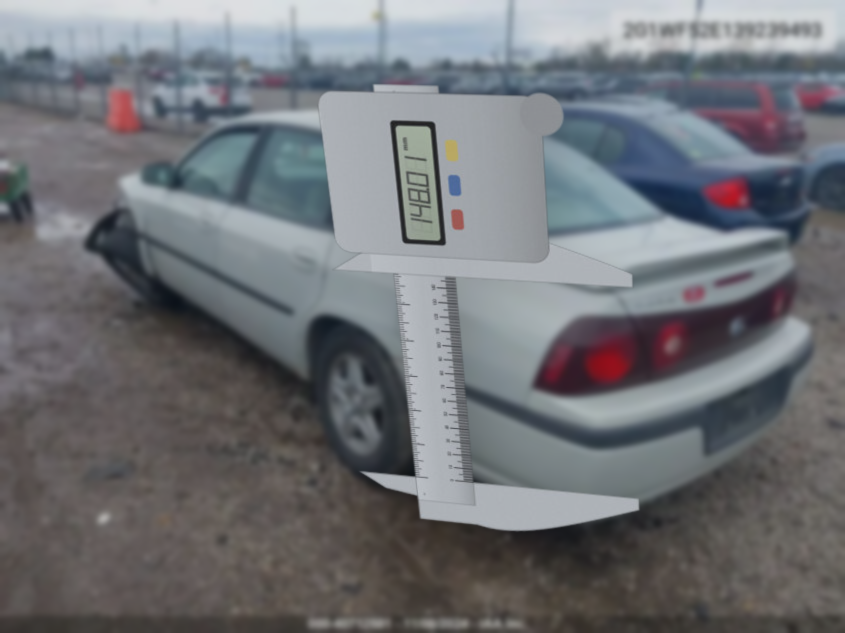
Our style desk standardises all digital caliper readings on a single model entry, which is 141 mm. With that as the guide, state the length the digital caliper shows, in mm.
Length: 148.01 mm
